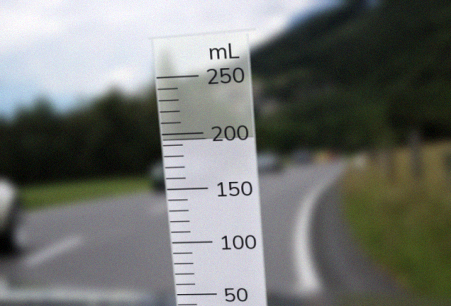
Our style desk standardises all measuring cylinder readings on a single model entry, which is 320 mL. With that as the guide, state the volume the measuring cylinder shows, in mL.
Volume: 195 mL
